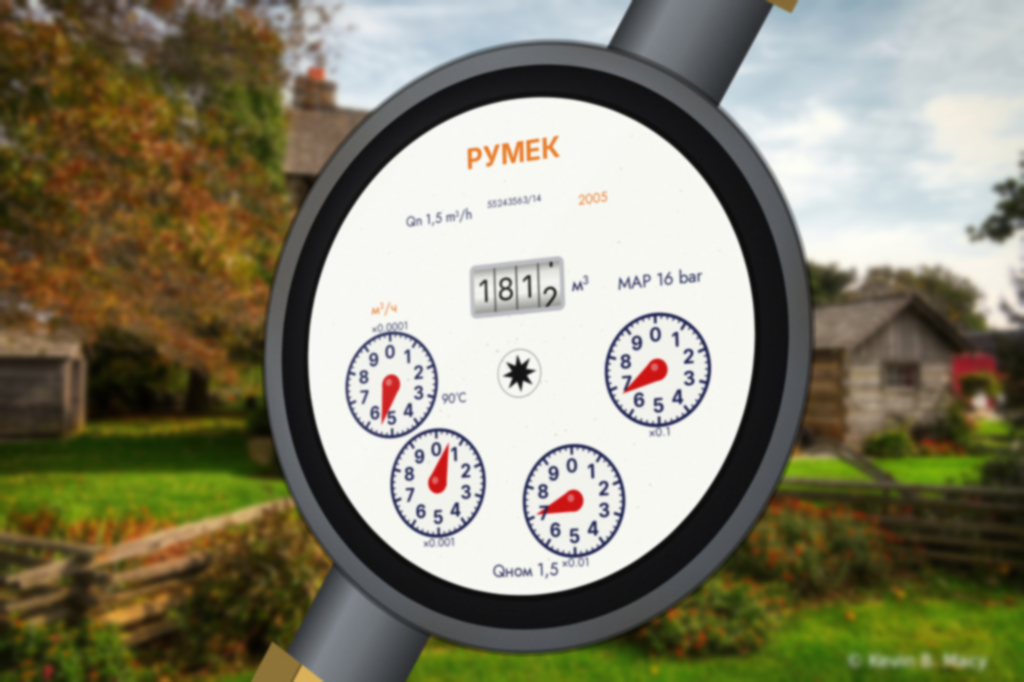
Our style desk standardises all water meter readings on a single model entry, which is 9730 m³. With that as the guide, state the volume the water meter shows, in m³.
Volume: 1811.6705 m³
